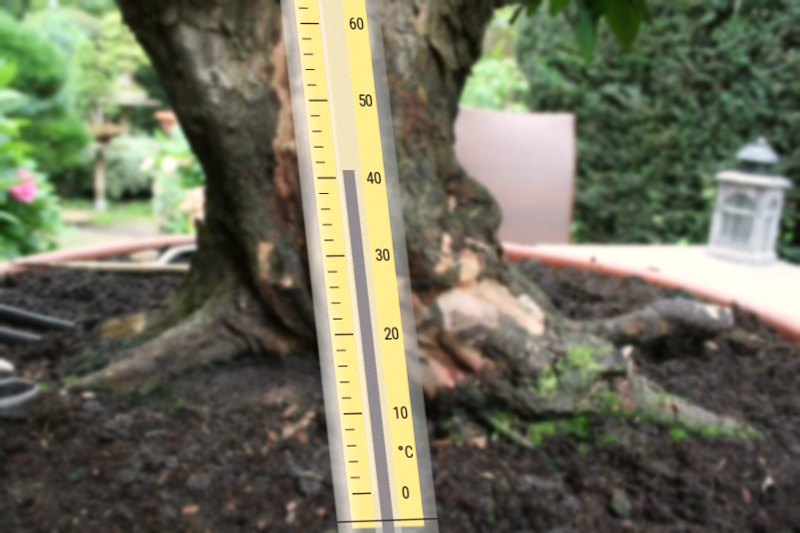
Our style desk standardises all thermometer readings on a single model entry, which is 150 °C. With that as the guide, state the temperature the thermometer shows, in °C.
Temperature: 41 °C
